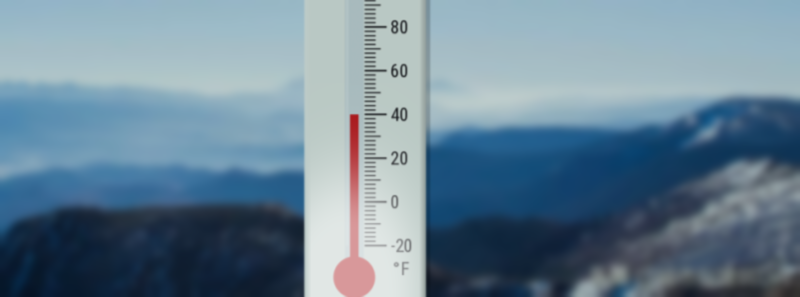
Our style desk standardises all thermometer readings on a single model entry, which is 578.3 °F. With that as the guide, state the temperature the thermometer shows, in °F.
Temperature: 40 °F
